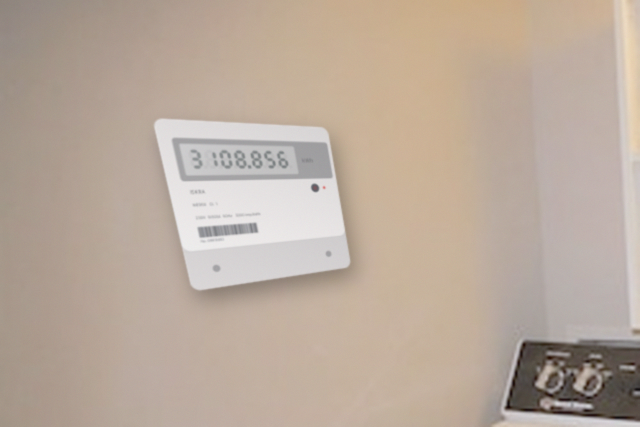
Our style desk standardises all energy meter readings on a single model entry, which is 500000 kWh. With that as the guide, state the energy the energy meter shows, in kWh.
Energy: 3108.856 kWh
